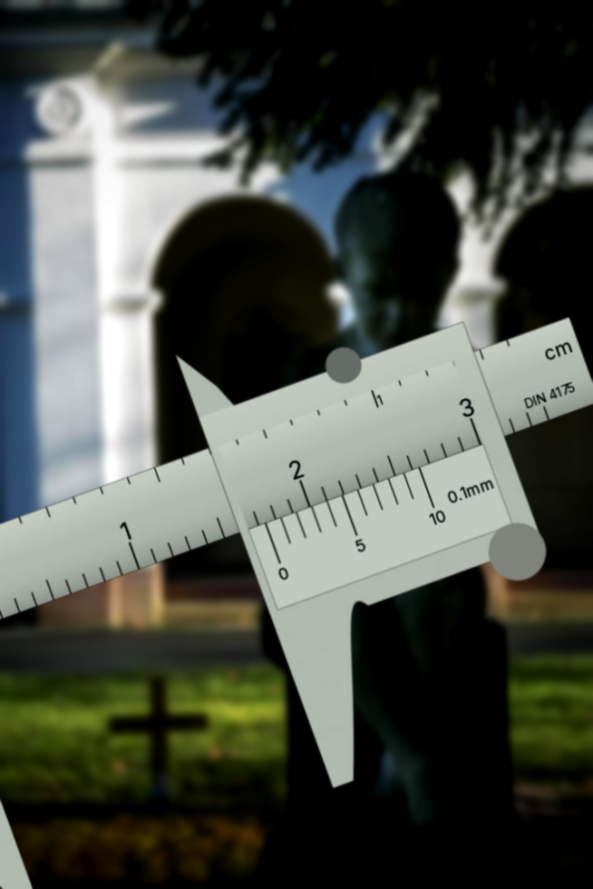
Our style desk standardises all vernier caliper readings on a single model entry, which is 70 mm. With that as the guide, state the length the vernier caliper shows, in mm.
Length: 17.4 mm
